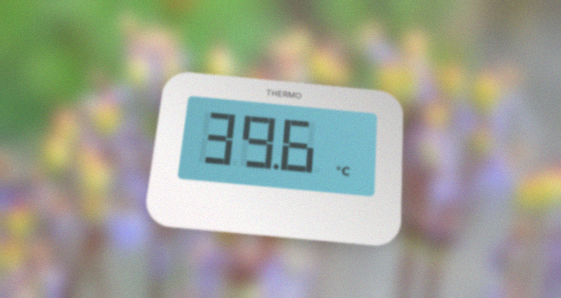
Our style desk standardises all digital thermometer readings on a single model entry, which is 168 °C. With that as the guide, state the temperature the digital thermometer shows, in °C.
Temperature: 39.6 °C
